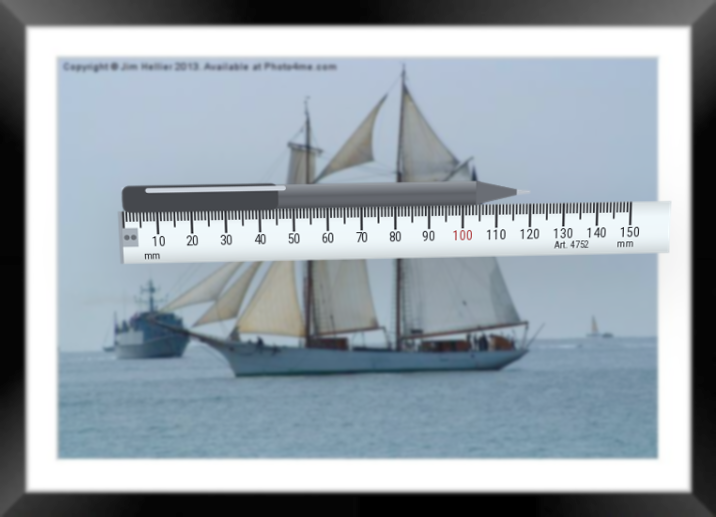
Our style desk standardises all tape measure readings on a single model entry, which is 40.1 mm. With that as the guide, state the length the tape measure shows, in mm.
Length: 120 mm
